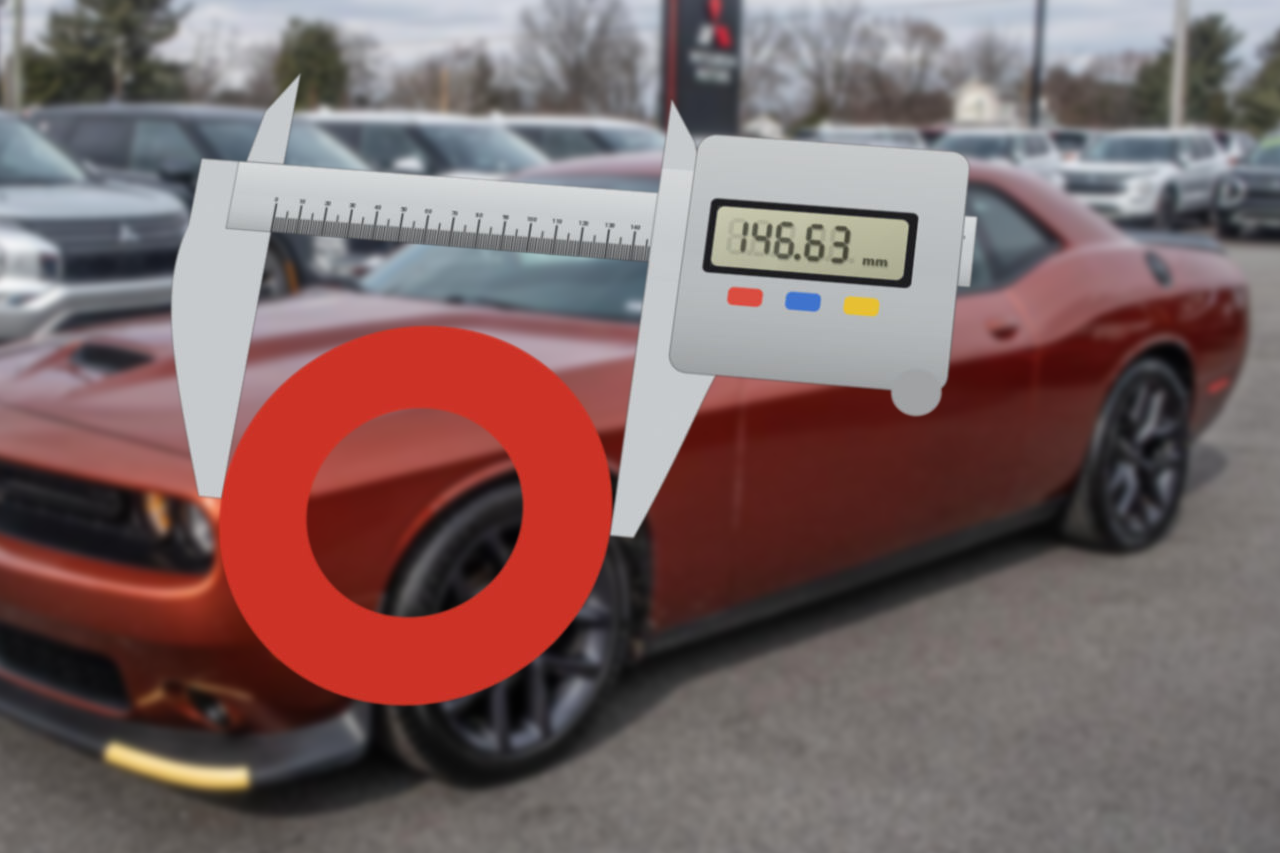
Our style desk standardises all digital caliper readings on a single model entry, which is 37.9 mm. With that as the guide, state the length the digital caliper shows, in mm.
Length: 146.63 mm
